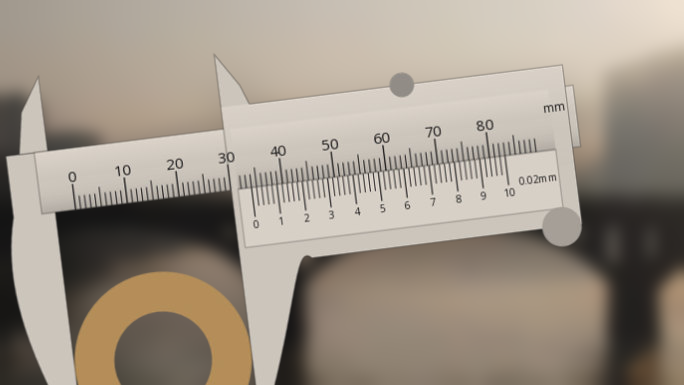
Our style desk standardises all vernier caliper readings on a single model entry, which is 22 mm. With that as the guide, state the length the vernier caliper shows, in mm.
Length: 34.0 mm
